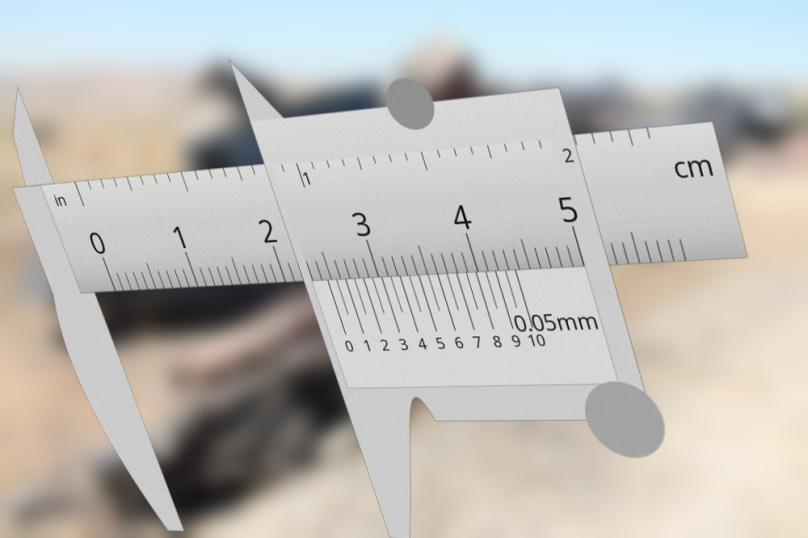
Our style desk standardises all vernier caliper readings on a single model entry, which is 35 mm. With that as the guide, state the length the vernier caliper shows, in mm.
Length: 24.6 mm
